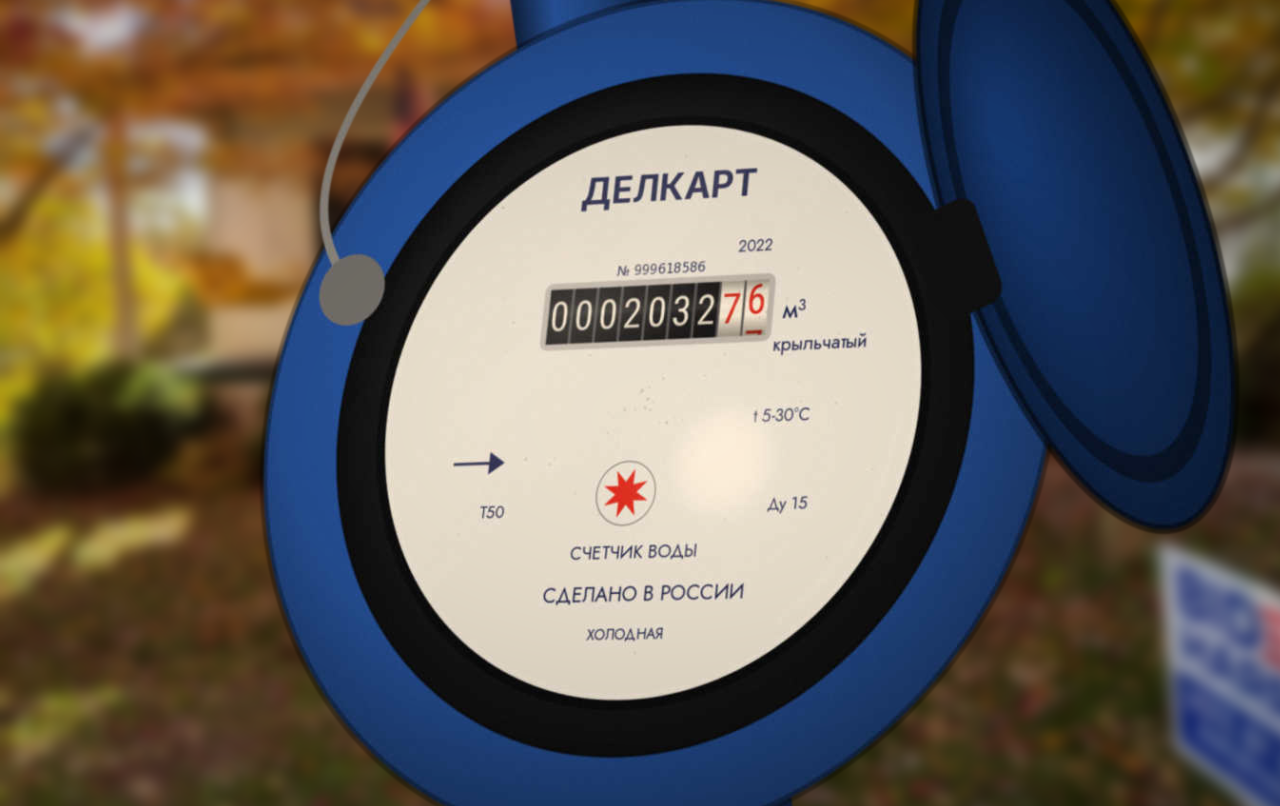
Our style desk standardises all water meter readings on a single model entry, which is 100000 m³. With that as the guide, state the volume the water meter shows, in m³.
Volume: 2032.76 m³
